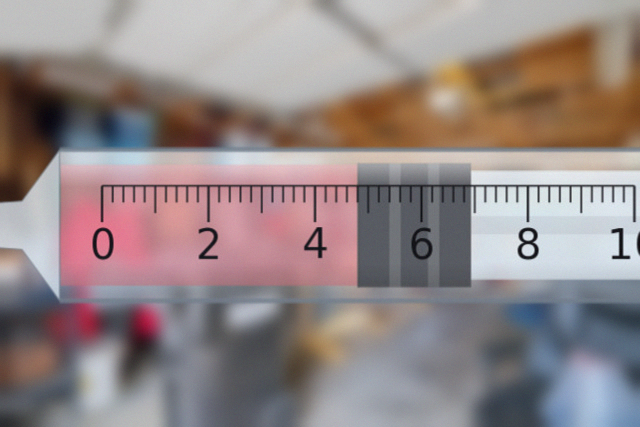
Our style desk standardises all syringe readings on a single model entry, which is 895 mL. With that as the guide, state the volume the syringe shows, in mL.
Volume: 4.8 mL
